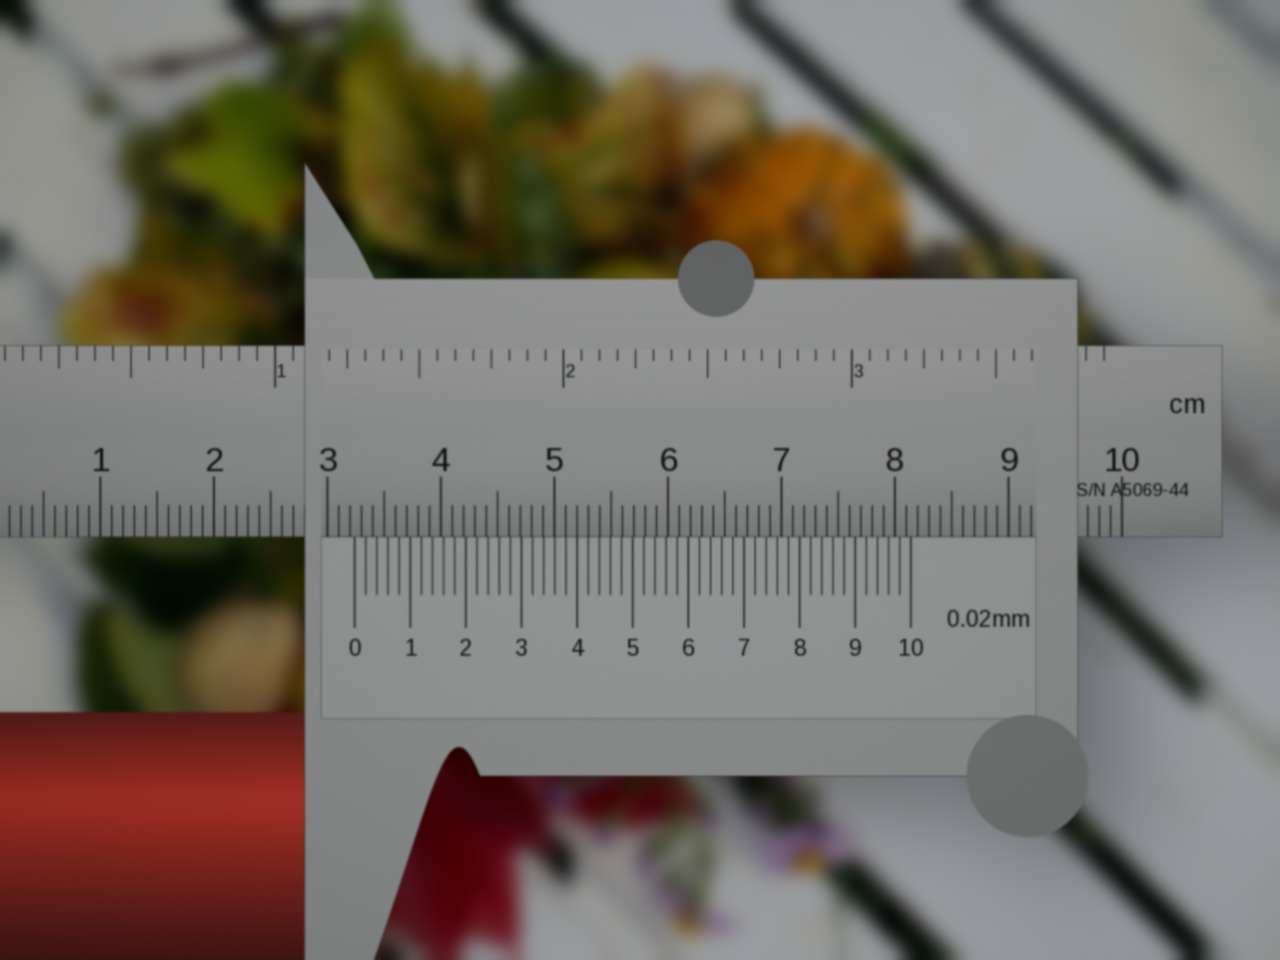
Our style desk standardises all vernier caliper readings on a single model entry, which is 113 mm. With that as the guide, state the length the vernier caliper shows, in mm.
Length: 32.4 mm
